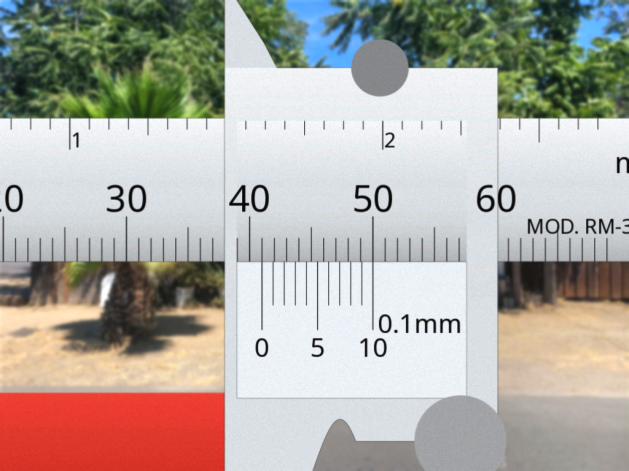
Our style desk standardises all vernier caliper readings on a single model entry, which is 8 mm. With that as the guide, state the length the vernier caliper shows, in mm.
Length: 41.0 mm
